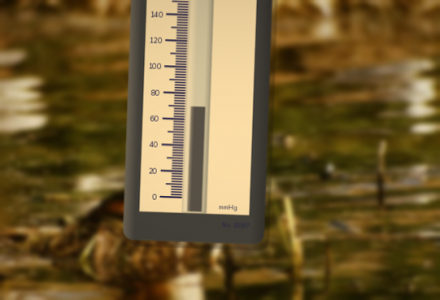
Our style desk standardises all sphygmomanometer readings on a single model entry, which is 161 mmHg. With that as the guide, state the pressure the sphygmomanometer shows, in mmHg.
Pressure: 70 mmHg
